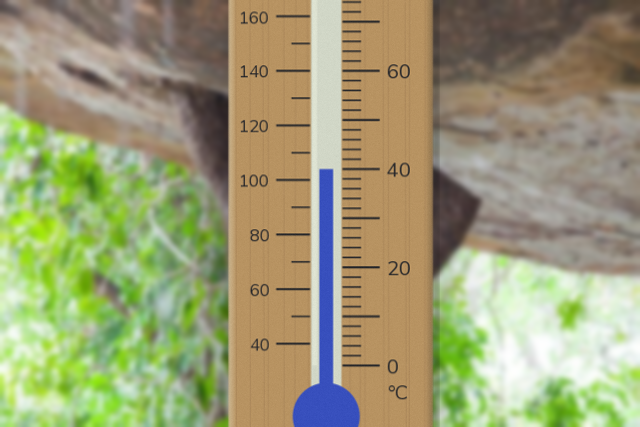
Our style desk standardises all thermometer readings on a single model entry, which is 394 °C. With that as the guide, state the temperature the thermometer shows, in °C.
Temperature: 40 °C
